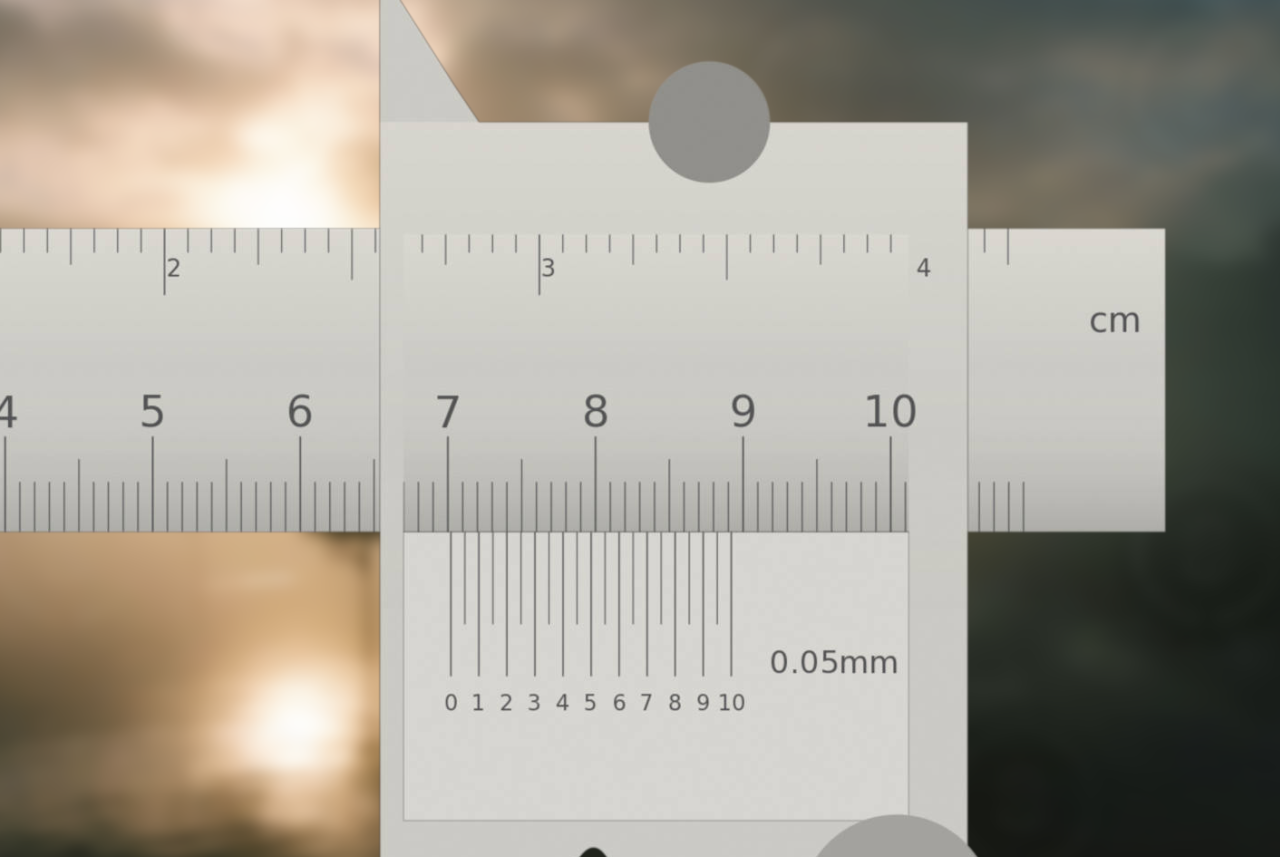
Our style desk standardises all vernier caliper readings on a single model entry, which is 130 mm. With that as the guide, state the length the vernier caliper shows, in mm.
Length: 70.2 mm
